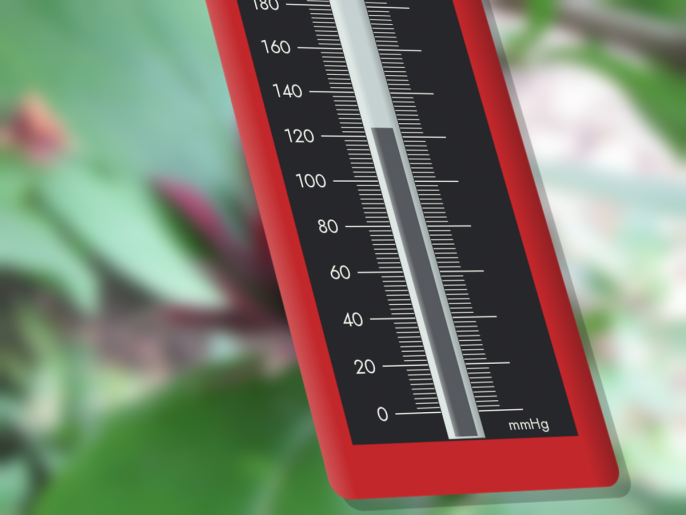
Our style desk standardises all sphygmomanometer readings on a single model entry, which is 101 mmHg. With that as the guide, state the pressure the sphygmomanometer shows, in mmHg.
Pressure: 124 mmHg
